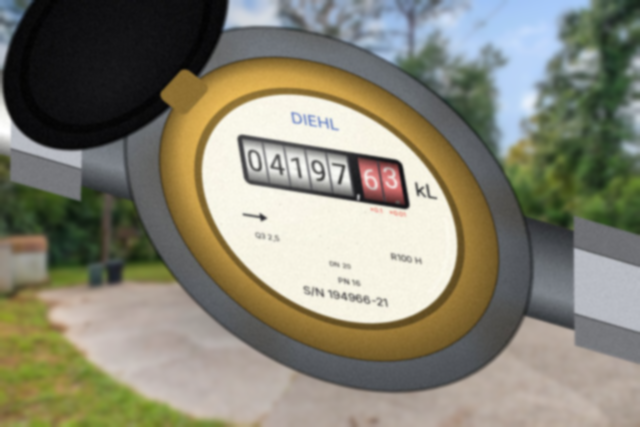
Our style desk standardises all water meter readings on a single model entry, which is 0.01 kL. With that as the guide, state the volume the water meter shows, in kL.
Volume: 4197.63 kL
